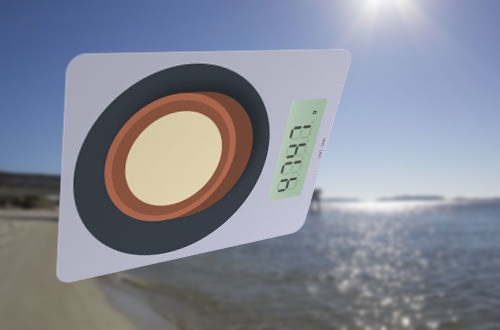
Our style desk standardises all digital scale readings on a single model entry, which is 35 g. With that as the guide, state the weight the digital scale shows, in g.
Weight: 4747 g
